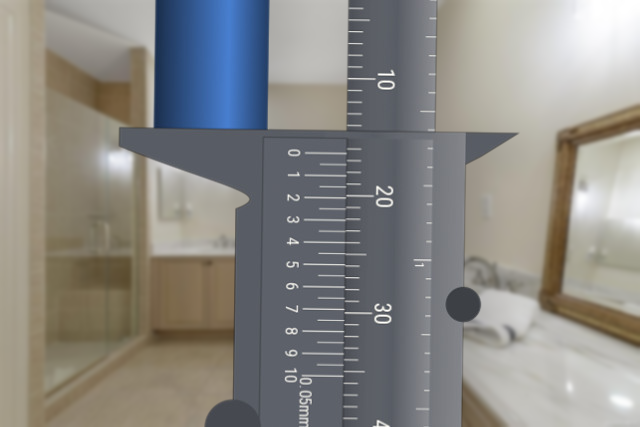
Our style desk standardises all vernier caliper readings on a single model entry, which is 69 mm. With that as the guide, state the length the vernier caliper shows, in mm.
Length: 16.4 mm
